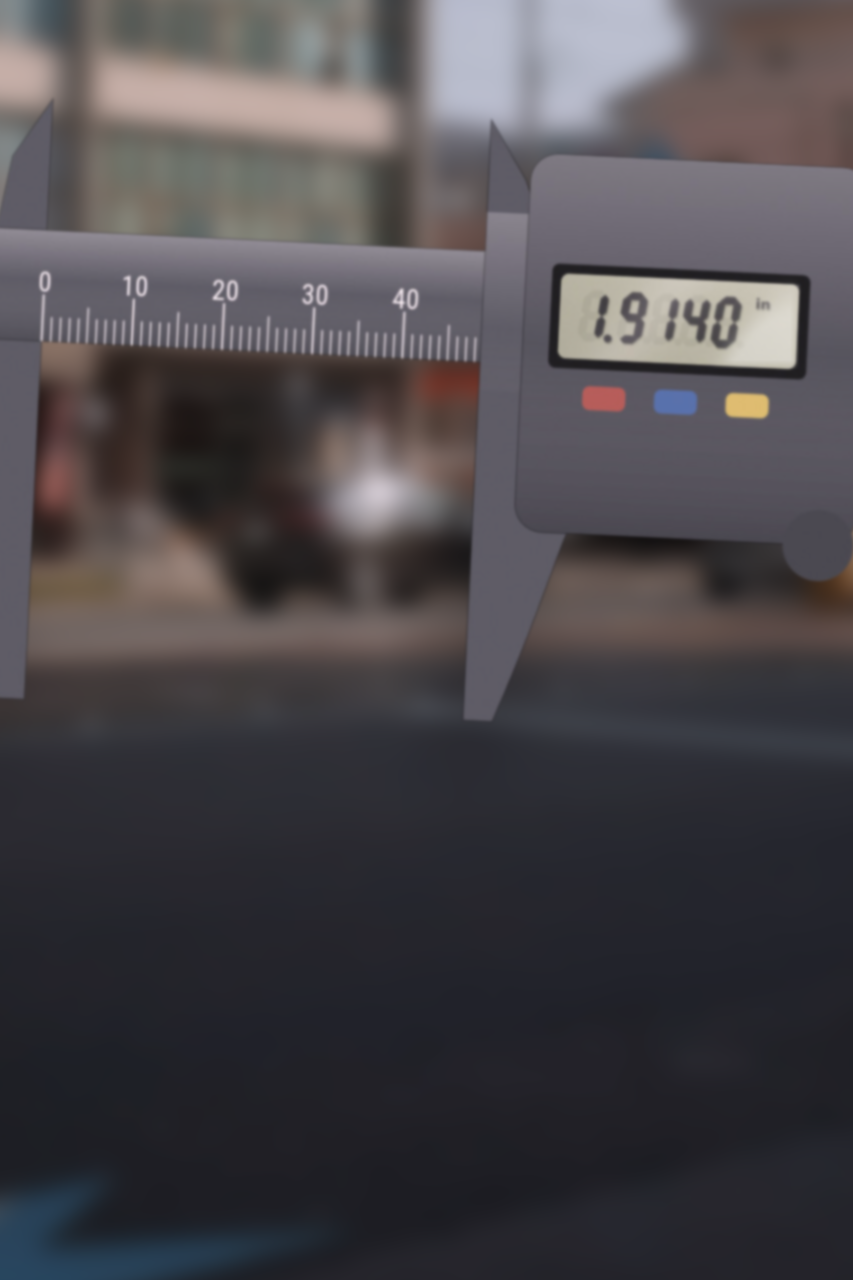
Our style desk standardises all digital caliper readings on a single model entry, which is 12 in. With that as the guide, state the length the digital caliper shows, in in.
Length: 1.9140 in
